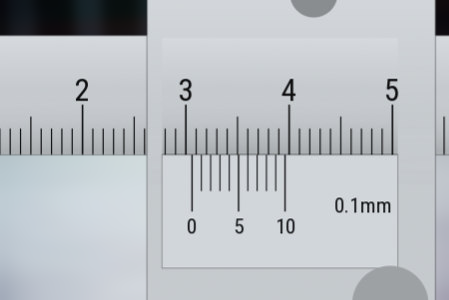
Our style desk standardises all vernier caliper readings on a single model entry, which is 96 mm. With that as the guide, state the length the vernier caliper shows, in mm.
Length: 30.6 mm
